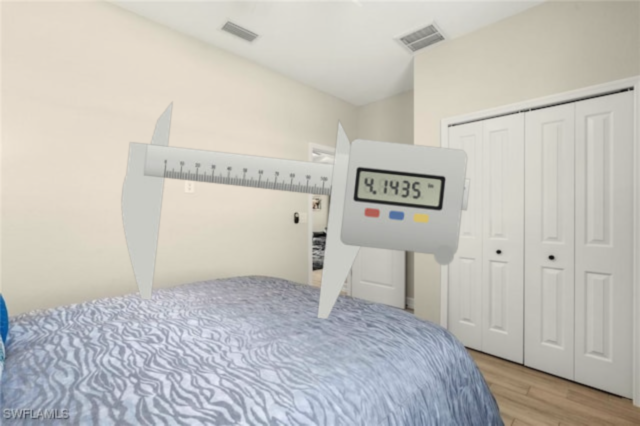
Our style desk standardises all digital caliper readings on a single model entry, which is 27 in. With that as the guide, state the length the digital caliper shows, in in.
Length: 4.1435 in
